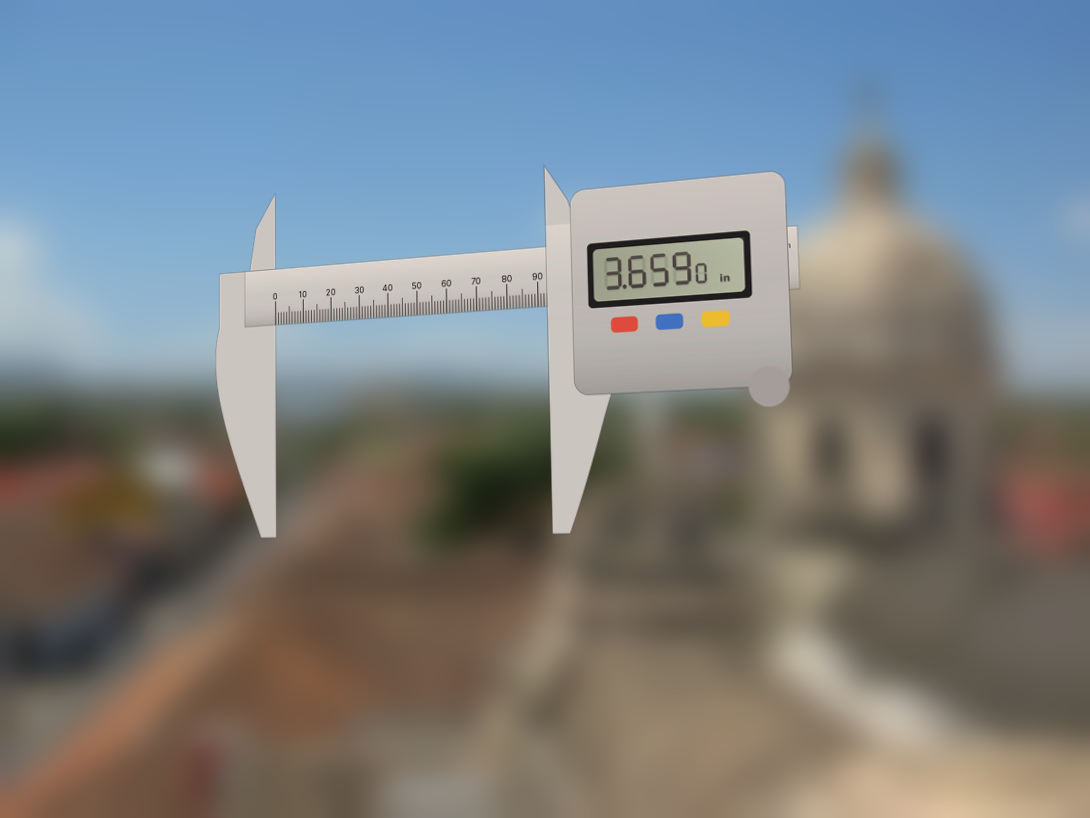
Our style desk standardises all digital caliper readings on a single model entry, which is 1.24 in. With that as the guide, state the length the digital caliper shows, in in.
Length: 3.6590 in
